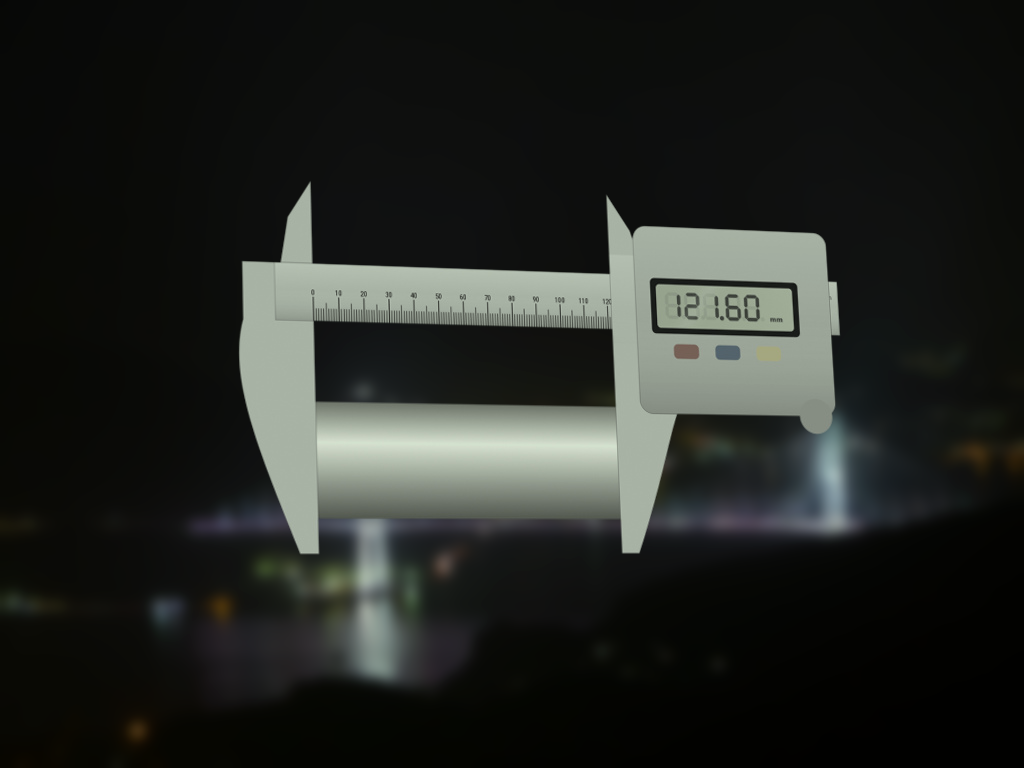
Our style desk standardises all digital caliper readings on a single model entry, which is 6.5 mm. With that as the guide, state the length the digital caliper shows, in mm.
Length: 121.60 mm
